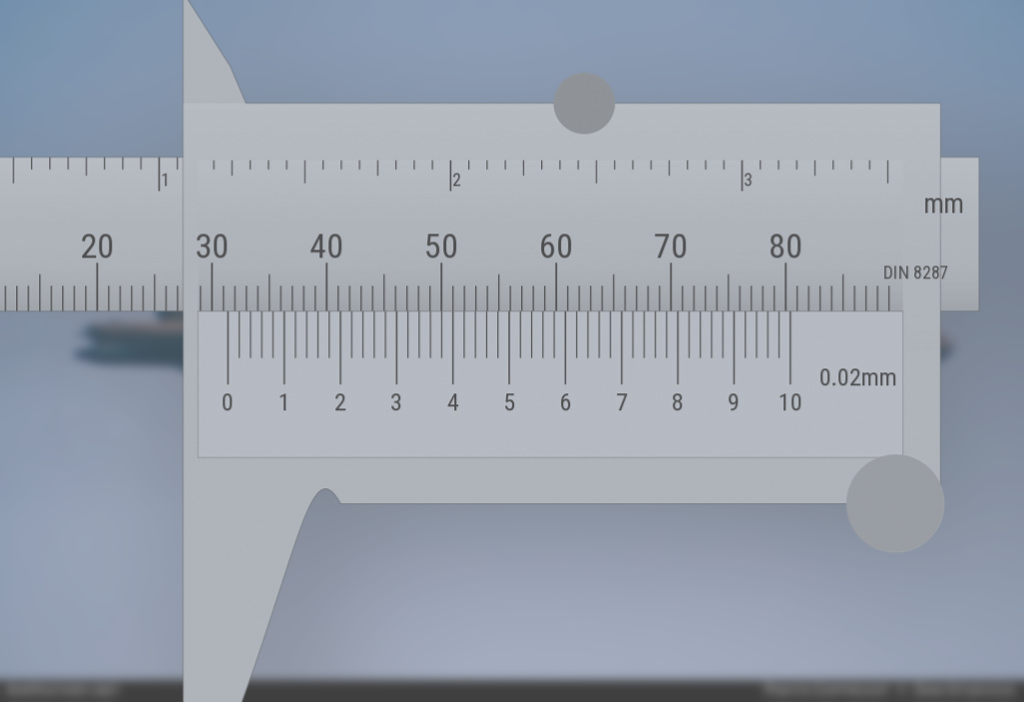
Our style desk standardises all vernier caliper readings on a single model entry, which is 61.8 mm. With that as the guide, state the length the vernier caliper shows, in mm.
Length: 31.4 mm
